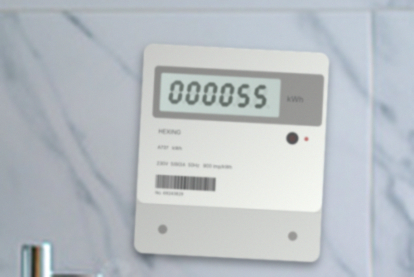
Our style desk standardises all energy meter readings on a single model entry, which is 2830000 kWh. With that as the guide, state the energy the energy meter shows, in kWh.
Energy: 55 kWh
